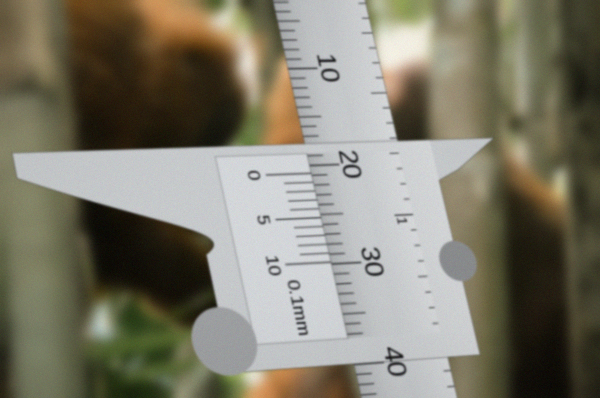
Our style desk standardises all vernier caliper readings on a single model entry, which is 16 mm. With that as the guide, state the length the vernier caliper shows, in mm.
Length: 20.8 mm
